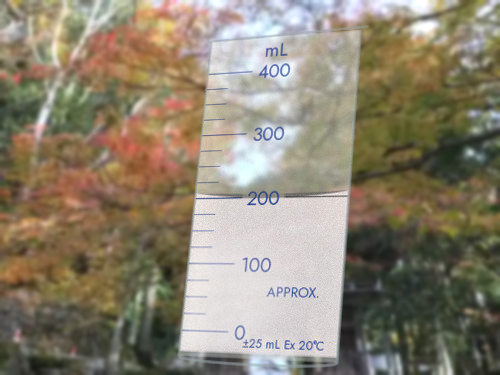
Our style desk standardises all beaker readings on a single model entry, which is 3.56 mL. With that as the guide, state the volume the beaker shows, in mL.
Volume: 200 mL
